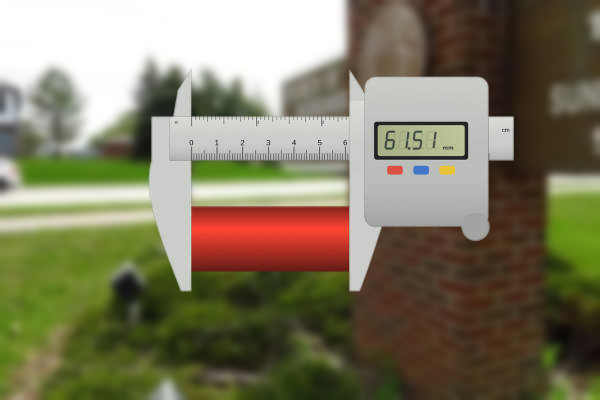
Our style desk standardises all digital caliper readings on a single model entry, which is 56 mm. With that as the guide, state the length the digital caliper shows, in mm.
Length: 61.51 mm
